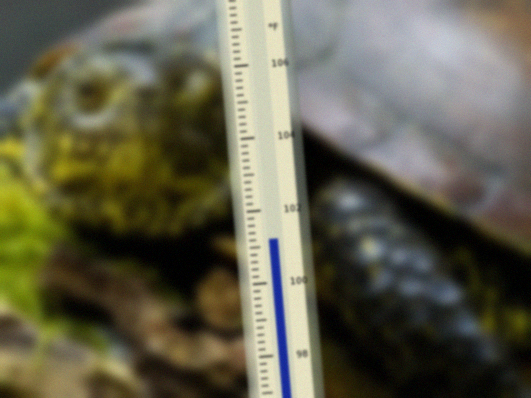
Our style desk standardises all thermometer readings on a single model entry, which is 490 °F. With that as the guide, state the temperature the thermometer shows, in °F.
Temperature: 101.2 °F
